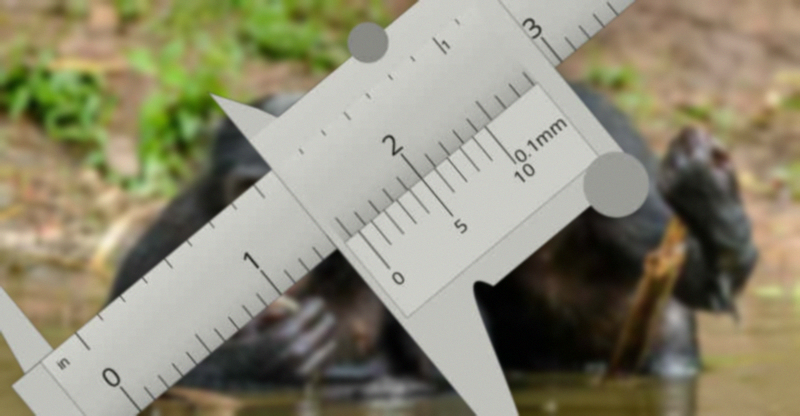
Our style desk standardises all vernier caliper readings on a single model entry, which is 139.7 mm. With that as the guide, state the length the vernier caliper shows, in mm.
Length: 15.5 mm
